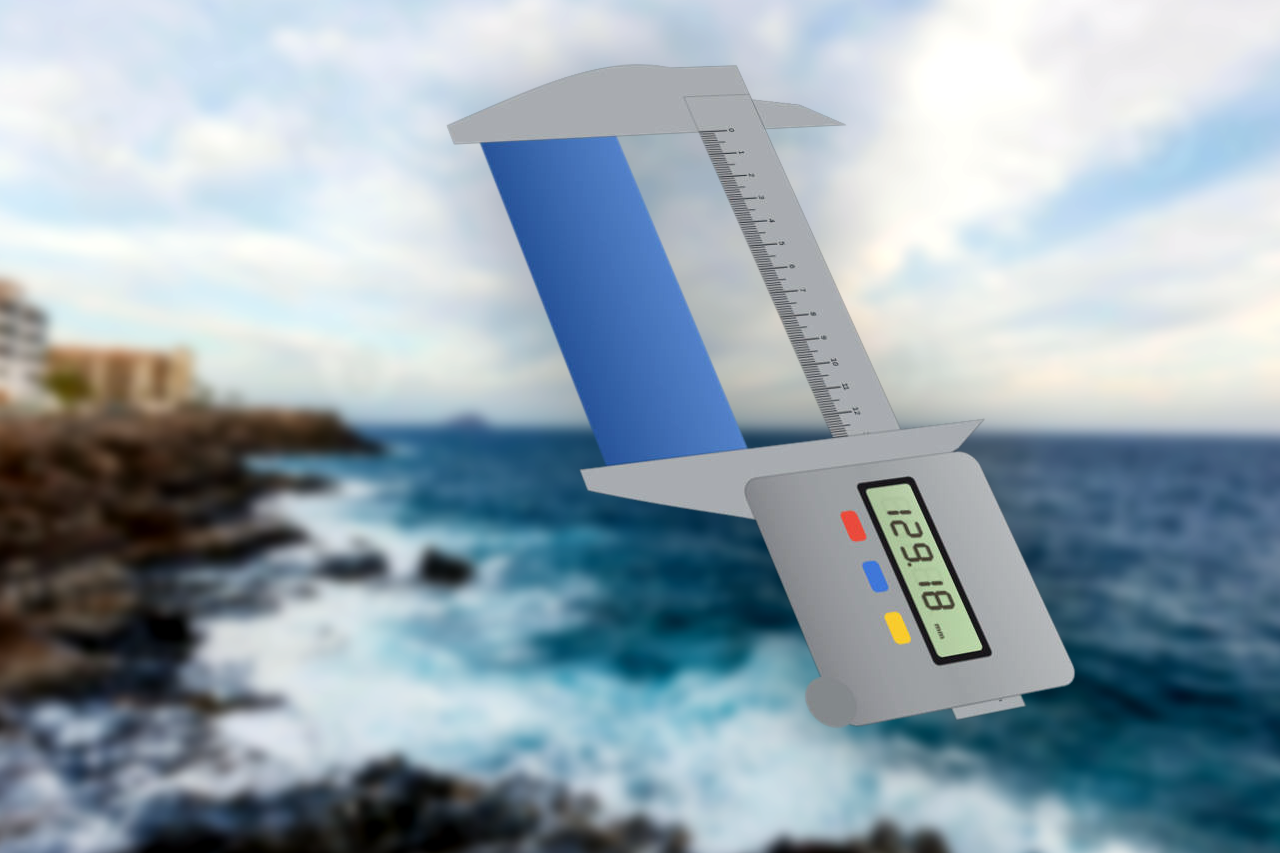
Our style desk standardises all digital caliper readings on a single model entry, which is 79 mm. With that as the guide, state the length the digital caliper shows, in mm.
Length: 129.18 mm
